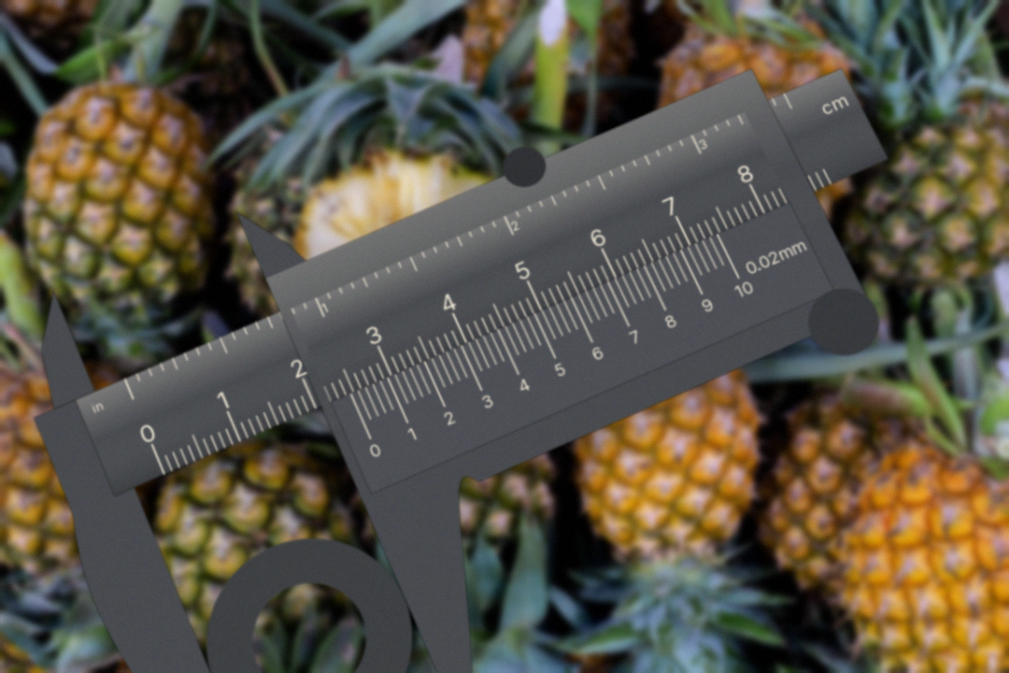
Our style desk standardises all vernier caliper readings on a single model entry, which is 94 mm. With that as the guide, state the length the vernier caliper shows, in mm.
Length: 24.6 mm
